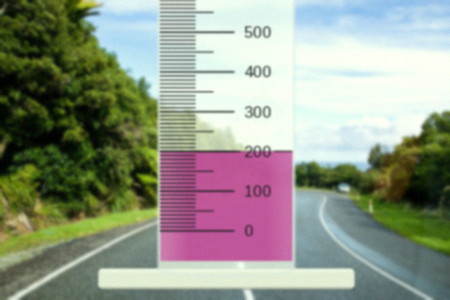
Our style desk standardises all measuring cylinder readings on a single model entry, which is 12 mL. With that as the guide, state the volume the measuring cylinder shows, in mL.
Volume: 200 mL
